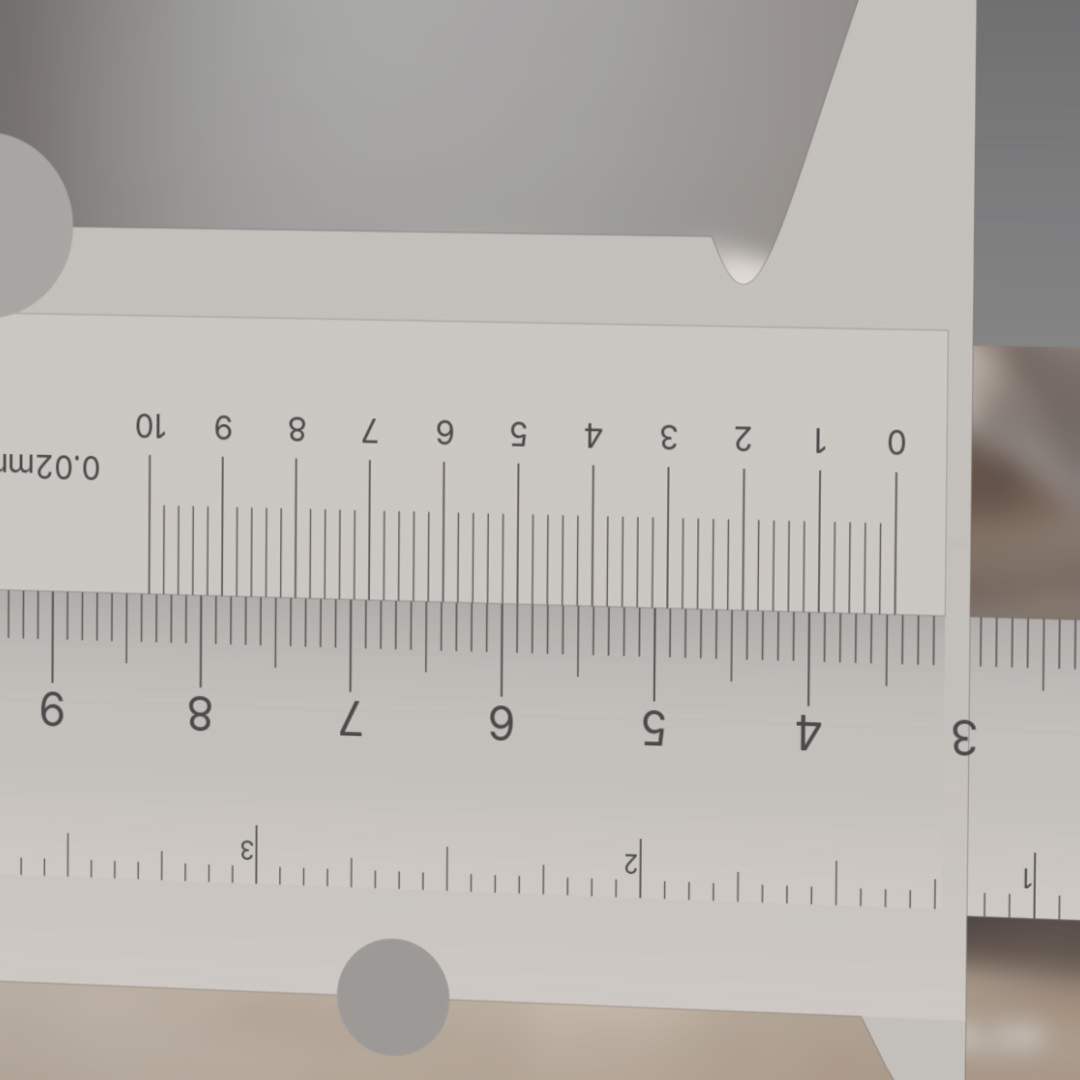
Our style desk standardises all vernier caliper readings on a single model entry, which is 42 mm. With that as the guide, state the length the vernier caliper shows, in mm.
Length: 34.5 mm
